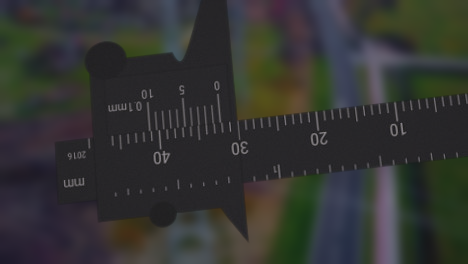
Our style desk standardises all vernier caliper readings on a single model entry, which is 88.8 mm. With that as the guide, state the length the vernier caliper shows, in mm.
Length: 32.2 mm
